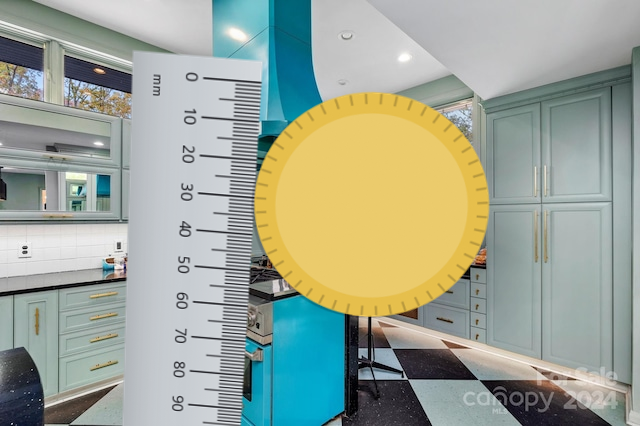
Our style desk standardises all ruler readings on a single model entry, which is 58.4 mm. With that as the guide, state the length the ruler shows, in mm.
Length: 60 mm
